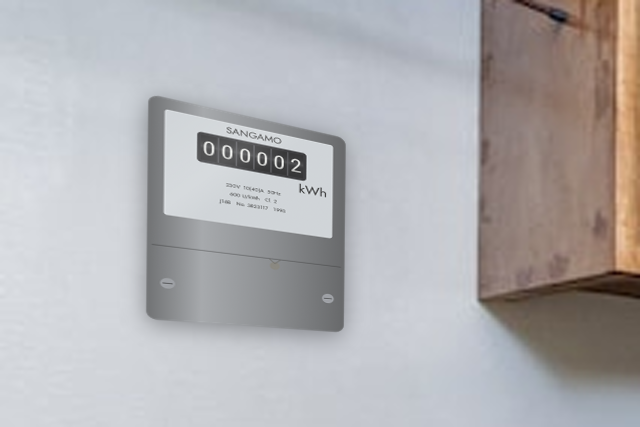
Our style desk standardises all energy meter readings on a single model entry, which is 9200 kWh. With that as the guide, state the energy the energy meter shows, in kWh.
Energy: 2 kWh
